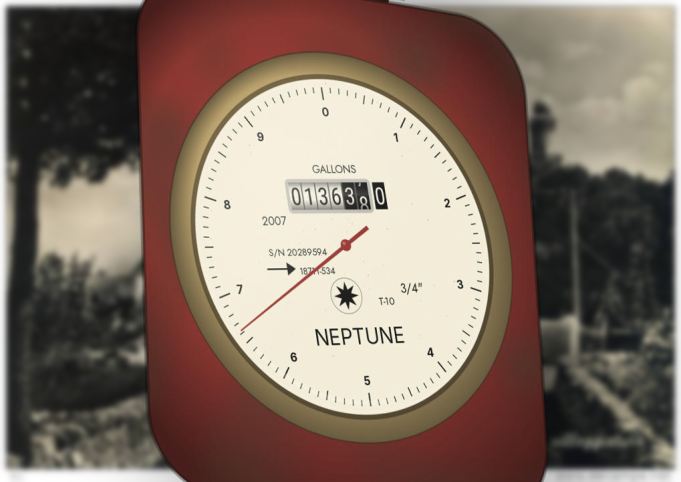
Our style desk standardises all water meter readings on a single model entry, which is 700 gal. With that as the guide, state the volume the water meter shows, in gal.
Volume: 136376.6 gal
